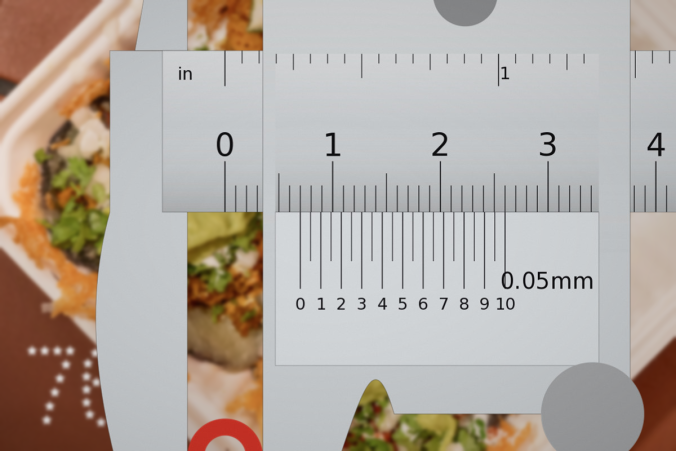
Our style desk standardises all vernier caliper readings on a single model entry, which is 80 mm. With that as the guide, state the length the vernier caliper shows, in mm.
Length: 7.0 mm
